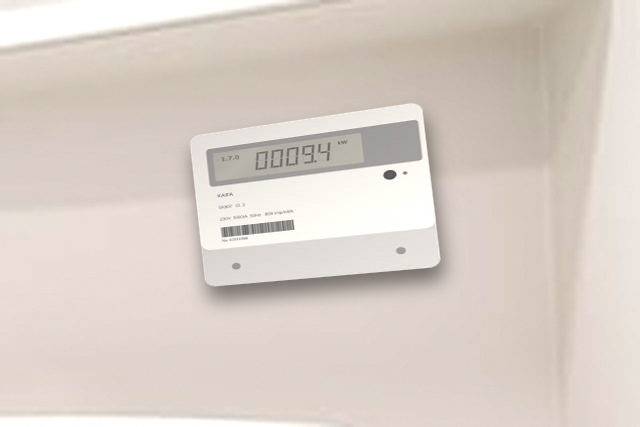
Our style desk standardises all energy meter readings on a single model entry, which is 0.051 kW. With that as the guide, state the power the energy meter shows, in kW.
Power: 9.4 kW
